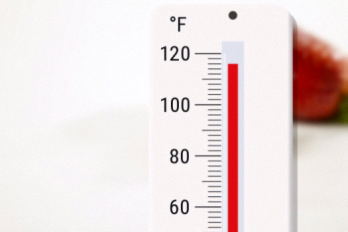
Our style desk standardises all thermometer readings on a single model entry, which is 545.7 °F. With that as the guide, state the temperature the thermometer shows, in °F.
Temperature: 116 °F
